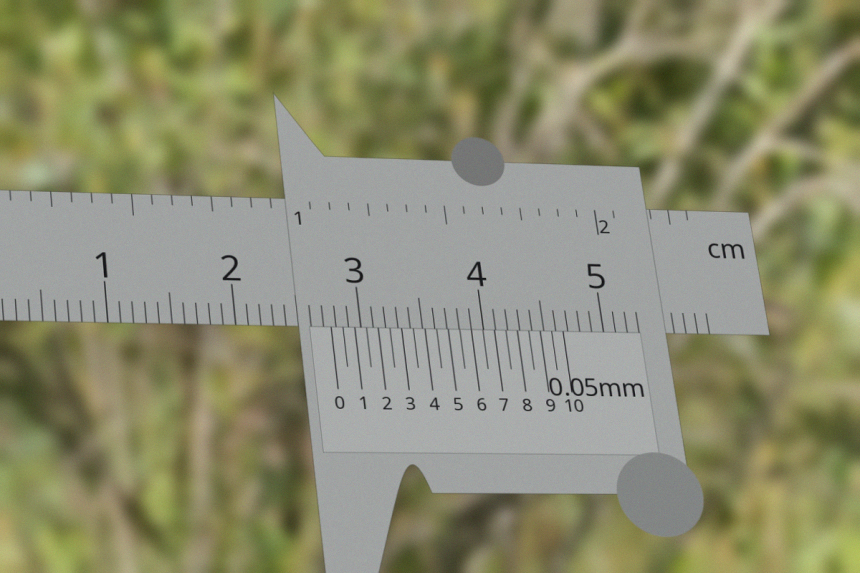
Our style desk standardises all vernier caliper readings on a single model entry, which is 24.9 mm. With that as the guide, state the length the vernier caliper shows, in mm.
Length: 27.6 mm
